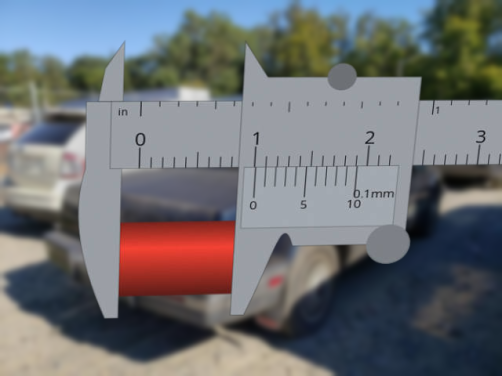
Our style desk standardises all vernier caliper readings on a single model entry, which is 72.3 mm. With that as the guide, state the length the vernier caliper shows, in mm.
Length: 10.1 mm
